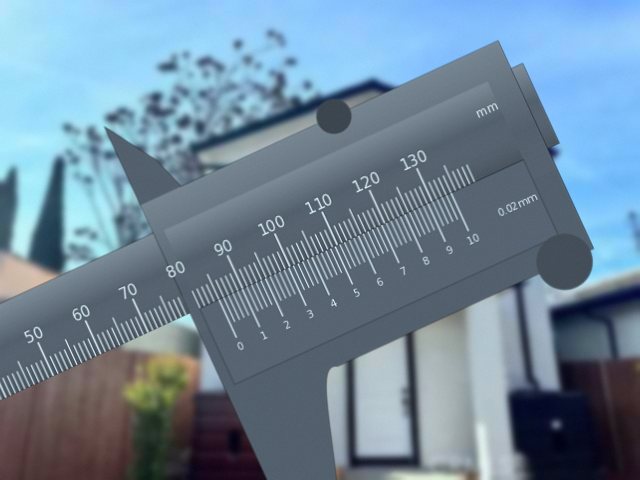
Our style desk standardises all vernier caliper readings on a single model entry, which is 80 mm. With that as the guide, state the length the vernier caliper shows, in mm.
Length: 85.0 mm
